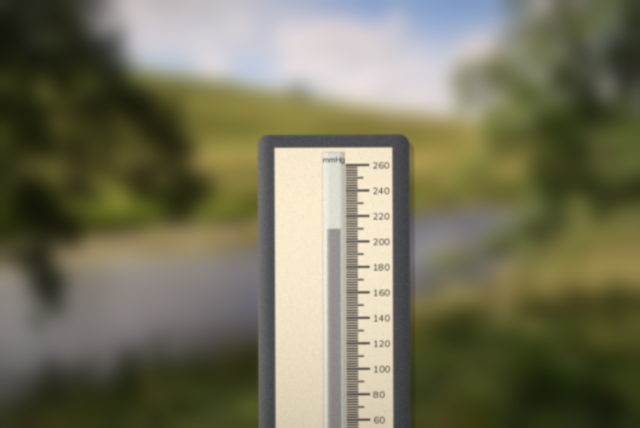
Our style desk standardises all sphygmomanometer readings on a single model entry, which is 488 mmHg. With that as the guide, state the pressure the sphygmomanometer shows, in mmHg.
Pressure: 210 mmHg
